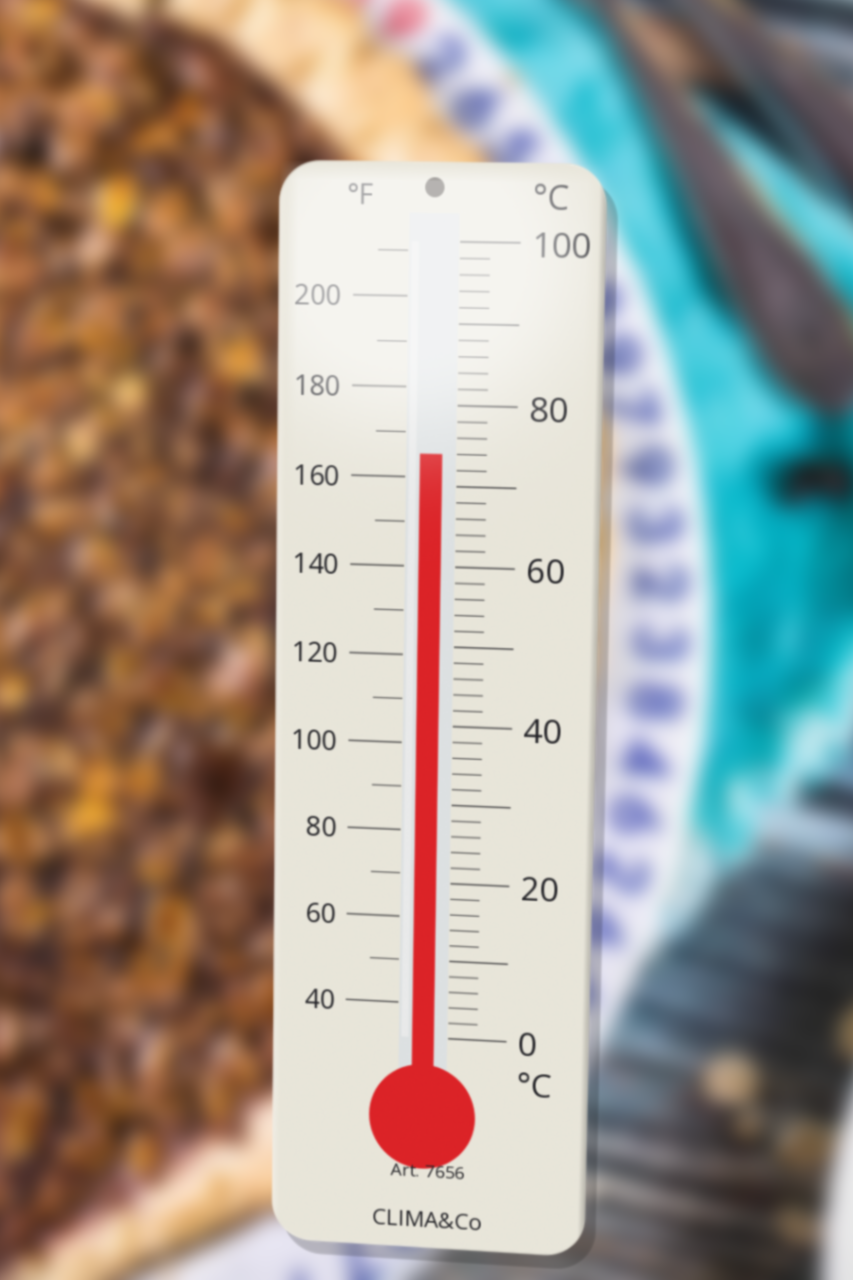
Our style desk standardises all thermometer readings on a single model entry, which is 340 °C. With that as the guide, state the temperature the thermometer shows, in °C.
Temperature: 74 °C
